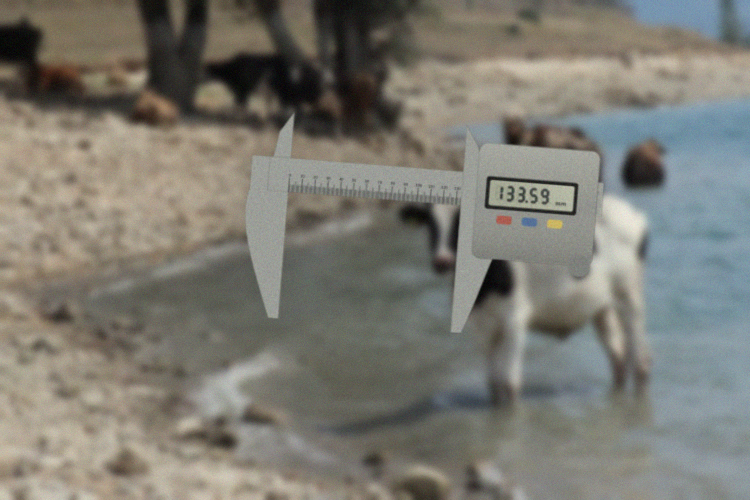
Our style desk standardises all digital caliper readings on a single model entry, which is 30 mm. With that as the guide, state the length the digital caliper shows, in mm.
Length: 133.59 mm
